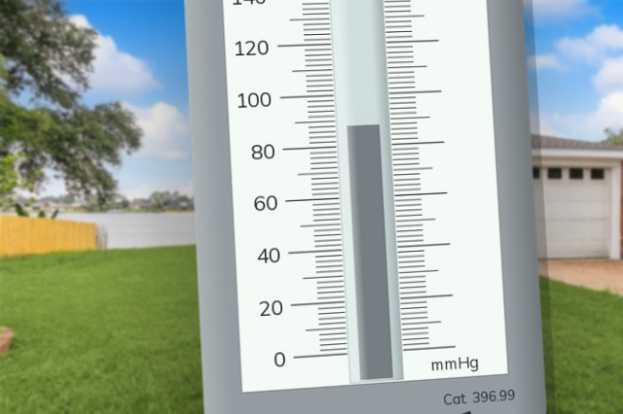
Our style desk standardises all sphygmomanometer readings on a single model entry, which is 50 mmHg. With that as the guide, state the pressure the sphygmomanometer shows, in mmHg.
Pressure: 88 mmHg
